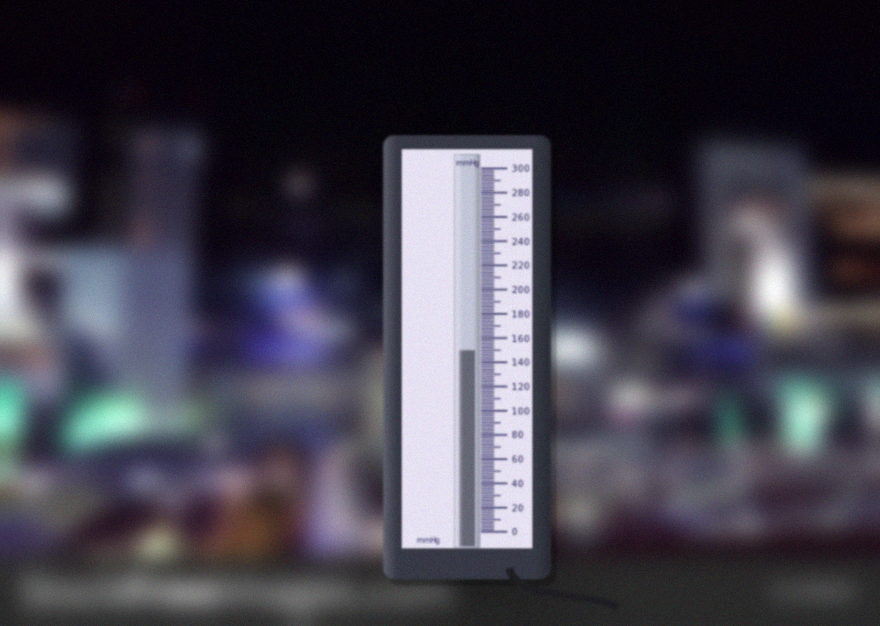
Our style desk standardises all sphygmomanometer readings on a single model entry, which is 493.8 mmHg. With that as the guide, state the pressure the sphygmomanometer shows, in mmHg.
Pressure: 150 mmHg
